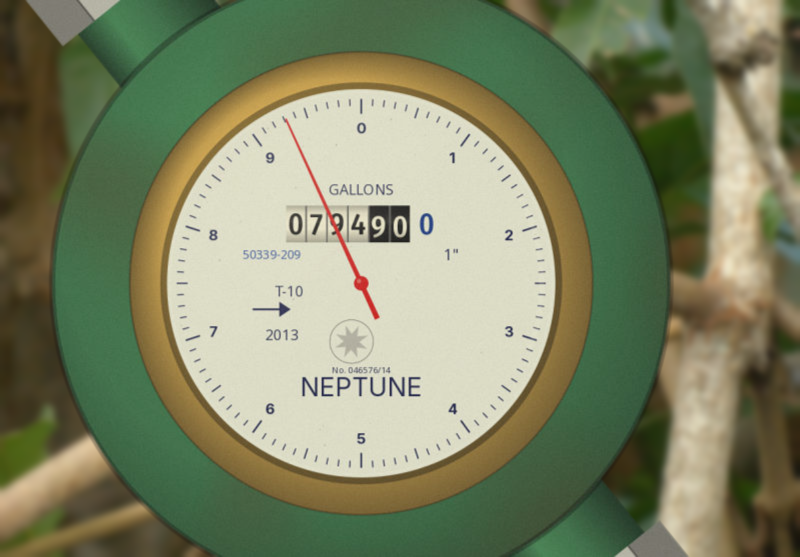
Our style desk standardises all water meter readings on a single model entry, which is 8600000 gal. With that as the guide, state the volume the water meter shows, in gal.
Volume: 794899.3 gal
